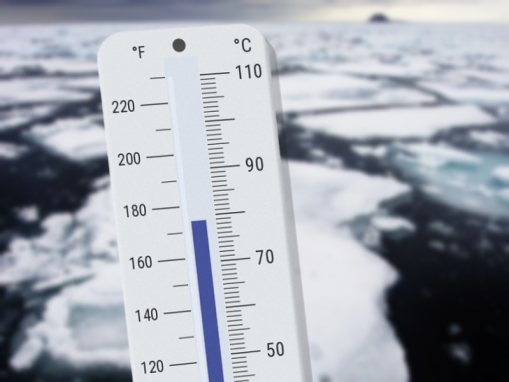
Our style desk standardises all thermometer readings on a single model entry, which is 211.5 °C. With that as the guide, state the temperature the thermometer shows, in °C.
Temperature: 79 °C
